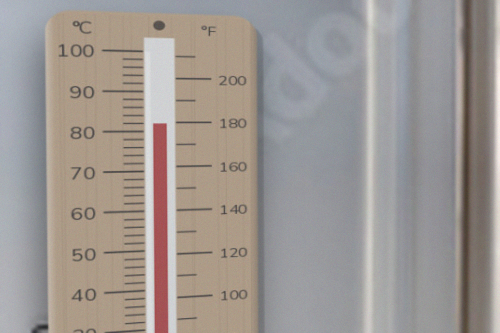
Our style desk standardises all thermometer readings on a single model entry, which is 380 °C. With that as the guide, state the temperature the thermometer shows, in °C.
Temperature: 82 °C
